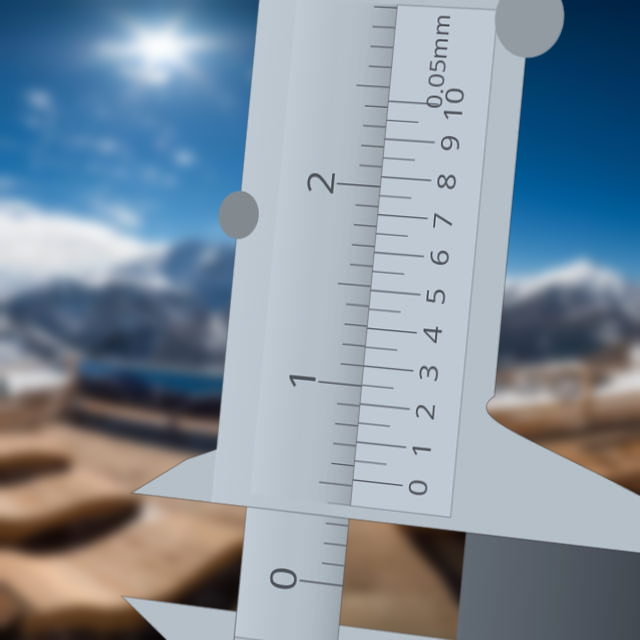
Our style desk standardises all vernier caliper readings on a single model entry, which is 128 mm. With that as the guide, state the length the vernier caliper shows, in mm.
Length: 5.3 mm
